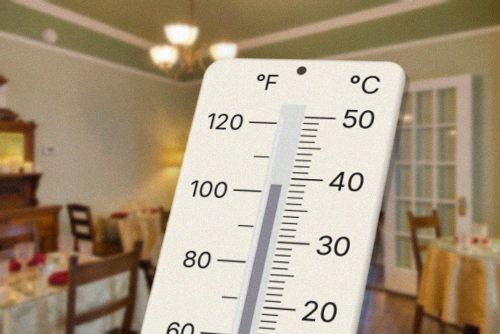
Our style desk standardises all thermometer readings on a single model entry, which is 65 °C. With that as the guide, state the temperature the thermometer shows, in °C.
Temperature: 39 °C
